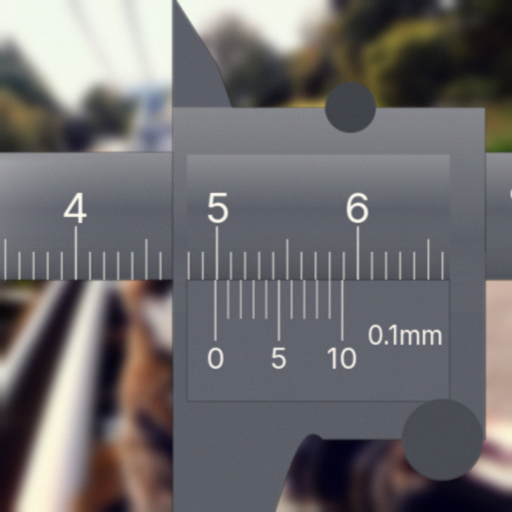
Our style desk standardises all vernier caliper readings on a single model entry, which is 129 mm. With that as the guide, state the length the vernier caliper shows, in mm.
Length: 49.9 mm
